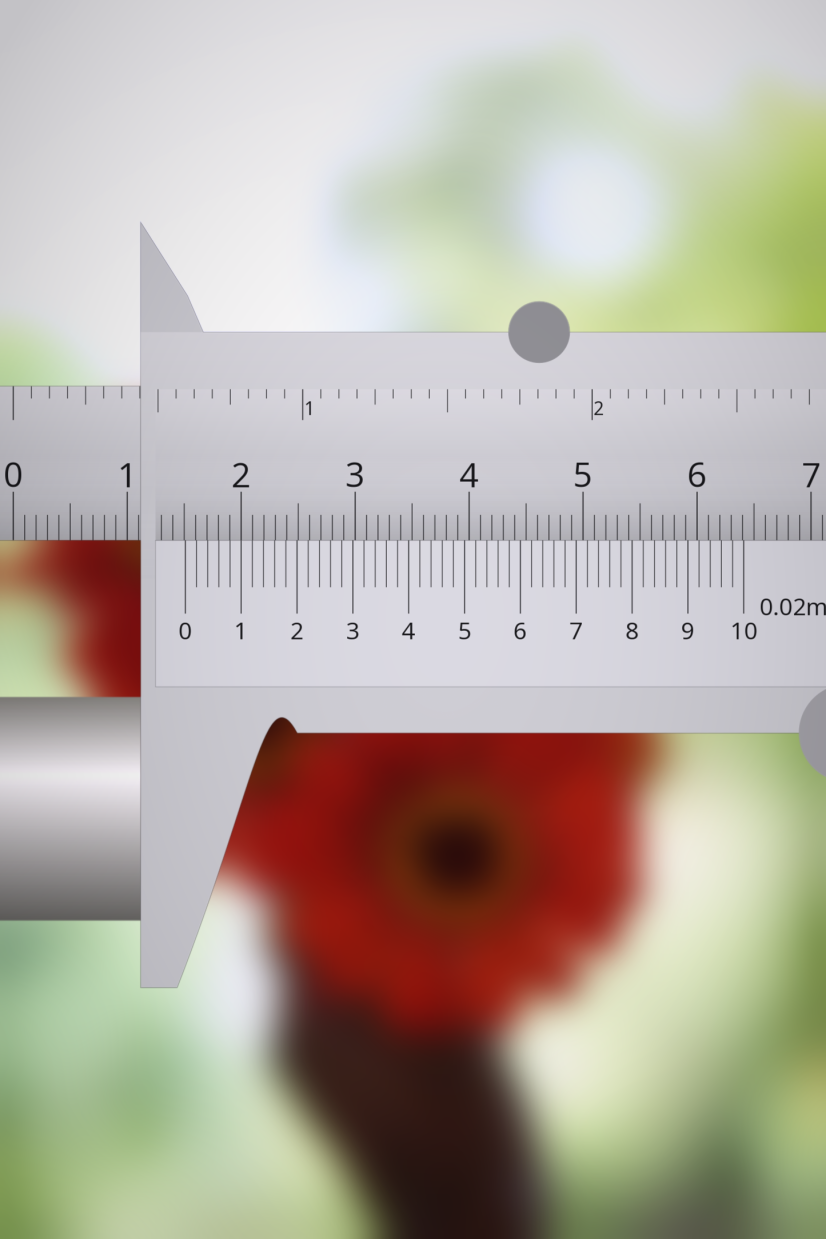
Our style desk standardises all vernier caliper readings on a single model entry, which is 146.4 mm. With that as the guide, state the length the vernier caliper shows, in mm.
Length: 15.1 mm
